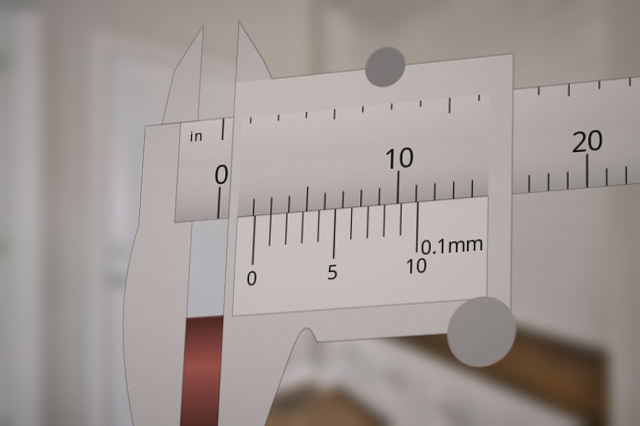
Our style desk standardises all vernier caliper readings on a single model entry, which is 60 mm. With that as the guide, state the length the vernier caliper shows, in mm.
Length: 2.1 mm
